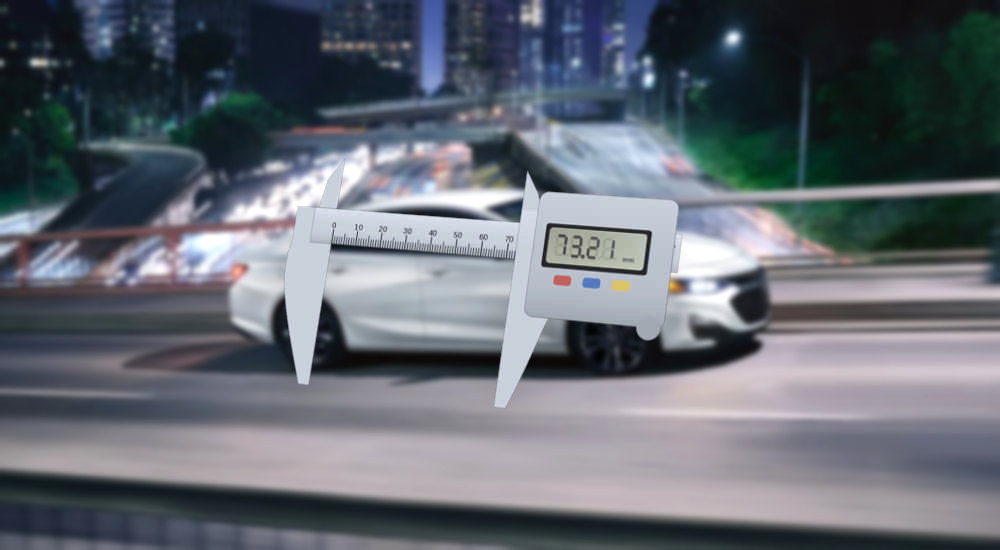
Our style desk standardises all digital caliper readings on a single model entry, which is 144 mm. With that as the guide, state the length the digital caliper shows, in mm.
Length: 73.21 mm
